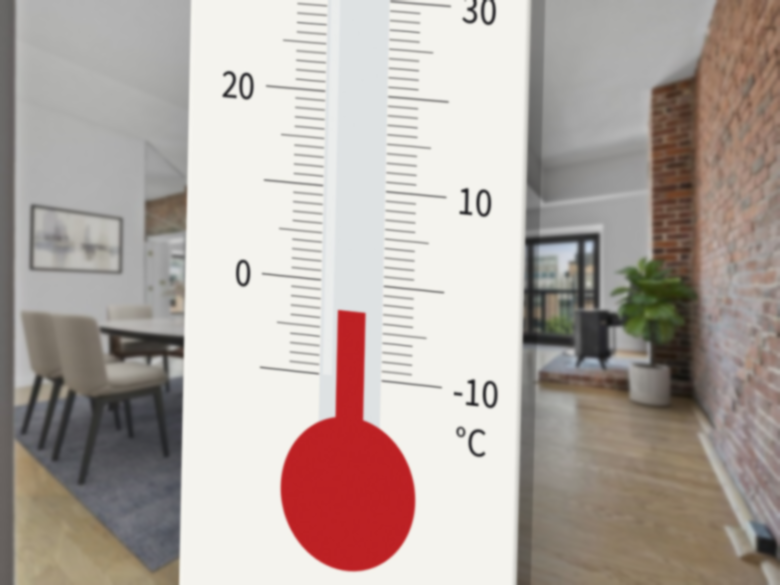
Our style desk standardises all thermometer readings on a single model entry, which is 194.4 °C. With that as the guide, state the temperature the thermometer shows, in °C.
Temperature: -3 °C
